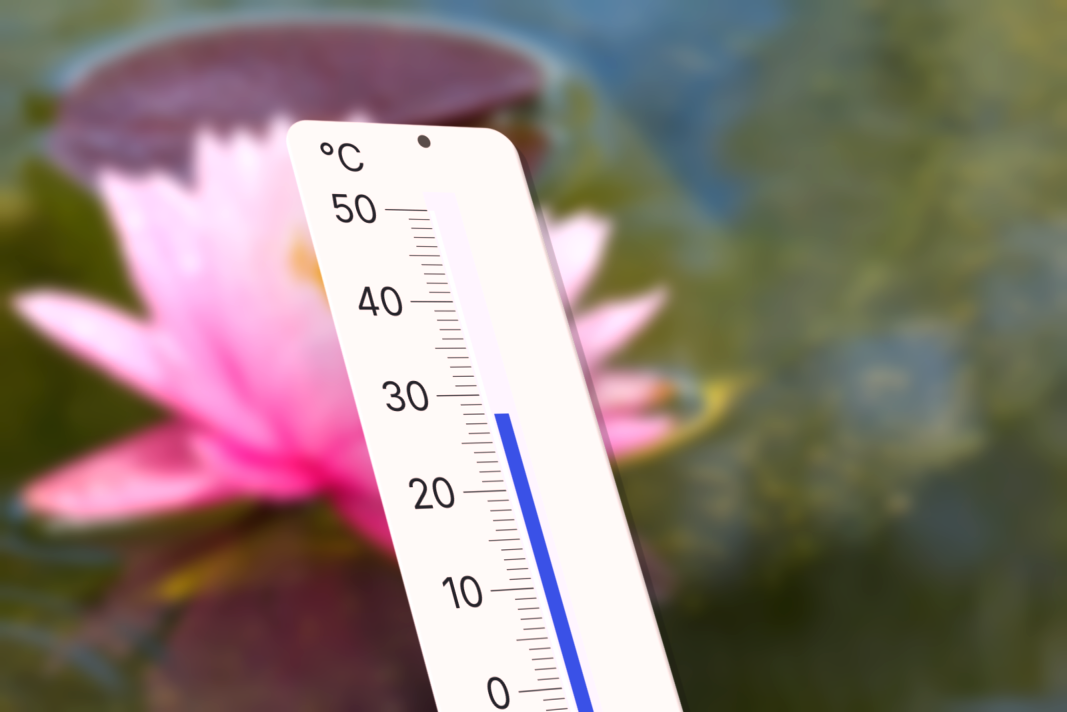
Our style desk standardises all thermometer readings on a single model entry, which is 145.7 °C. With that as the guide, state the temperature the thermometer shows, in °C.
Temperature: 28 °C
